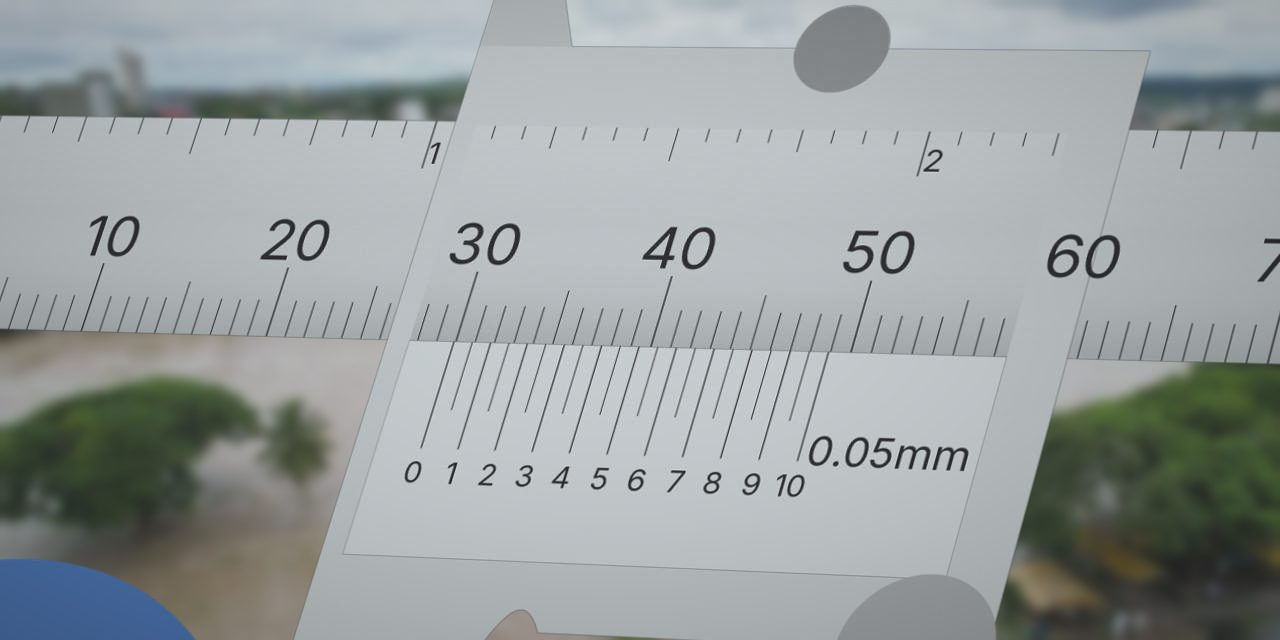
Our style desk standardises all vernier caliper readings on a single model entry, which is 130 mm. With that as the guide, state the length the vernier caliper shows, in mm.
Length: 29.9 mm
